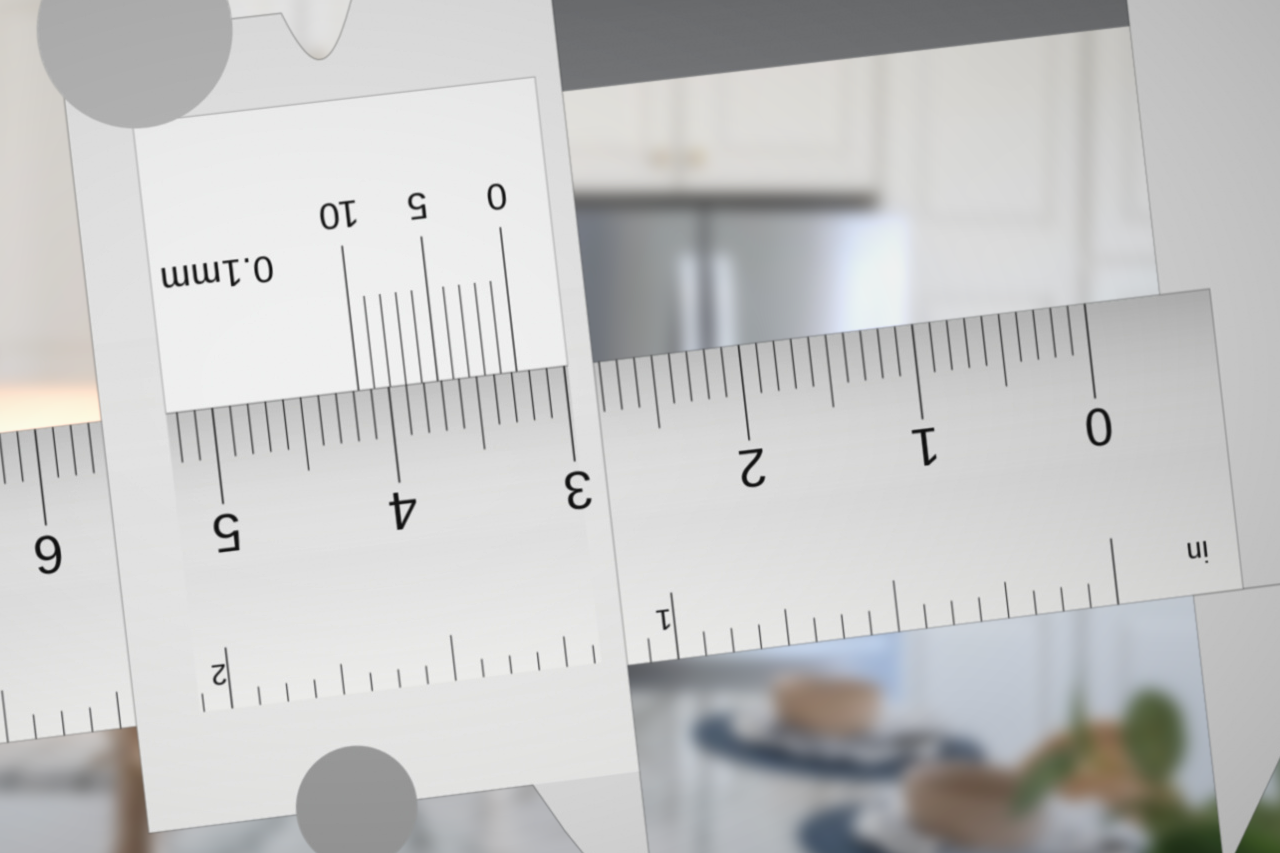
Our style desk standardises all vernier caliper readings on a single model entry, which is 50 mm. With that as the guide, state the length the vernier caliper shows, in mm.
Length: 32.7 mm
